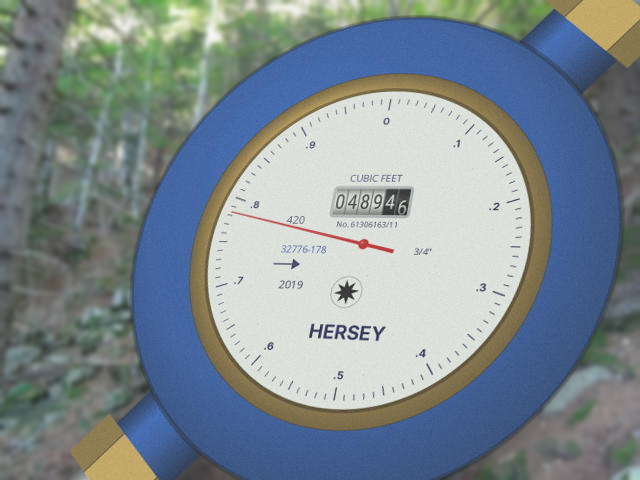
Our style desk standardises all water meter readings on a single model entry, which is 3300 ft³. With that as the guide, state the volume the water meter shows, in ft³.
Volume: 48945.78 ft³
